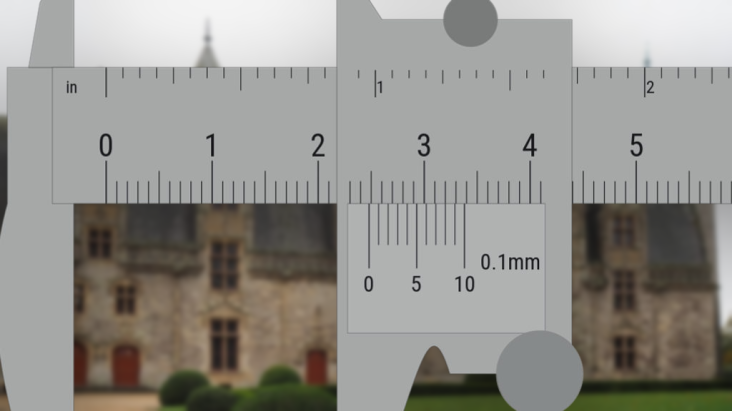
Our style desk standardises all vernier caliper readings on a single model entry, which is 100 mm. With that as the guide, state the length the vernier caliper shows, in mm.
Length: 24.8 mm
